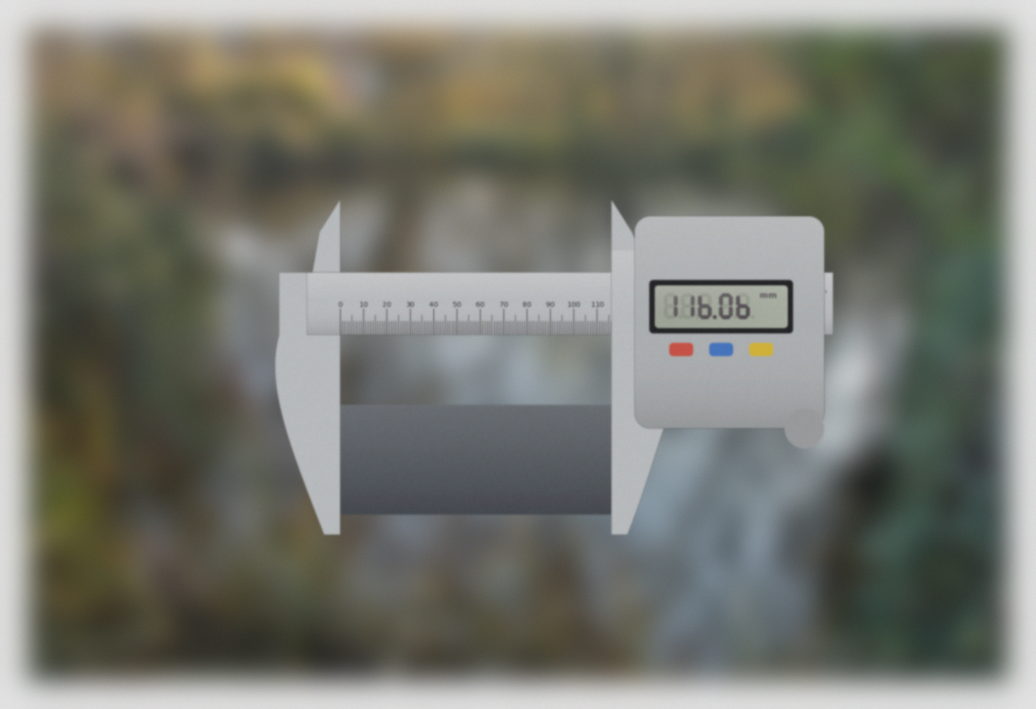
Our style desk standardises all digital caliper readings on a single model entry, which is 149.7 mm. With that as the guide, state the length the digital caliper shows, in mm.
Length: 116.06 mm
